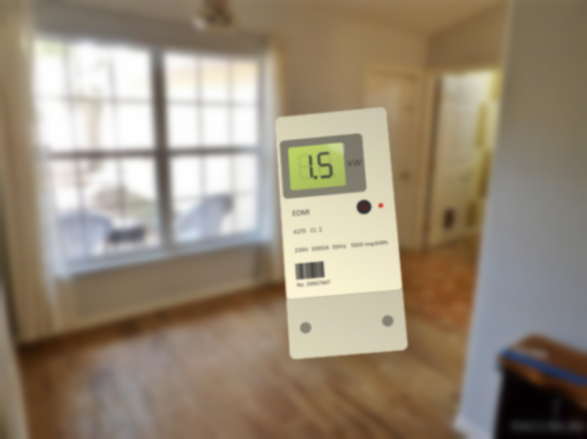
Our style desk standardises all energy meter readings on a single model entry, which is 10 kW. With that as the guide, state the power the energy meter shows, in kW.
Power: 1.5 kW
